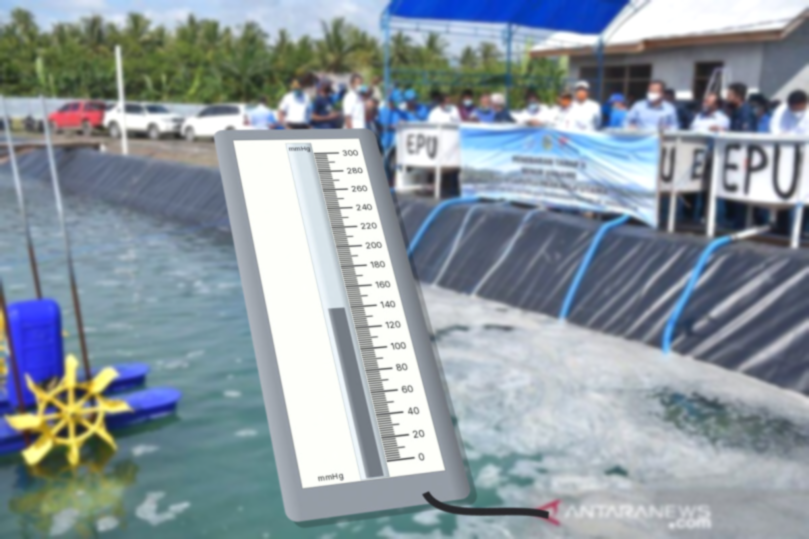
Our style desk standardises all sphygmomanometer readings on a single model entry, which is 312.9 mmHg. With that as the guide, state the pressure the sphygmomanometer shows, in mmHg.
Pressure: 140 mmHg
